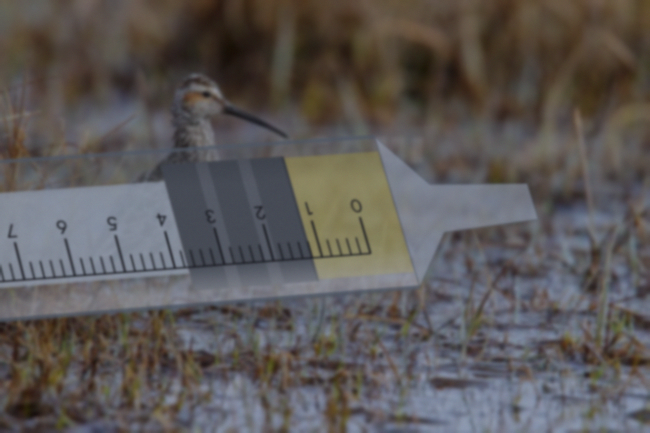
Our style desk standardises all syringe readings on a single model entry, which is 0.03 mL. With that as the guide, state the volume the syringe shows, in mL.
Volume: 1.2 mL
